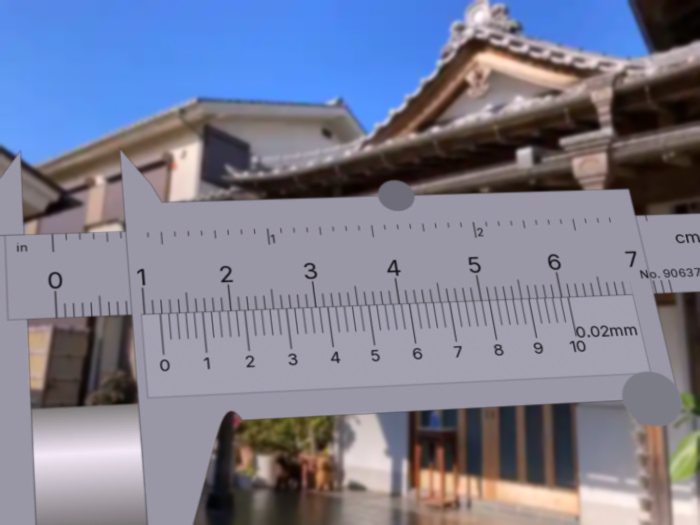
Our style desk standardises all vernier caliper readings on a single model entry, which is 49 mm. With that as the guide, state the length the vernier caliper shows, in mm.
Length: 11.8 mm
